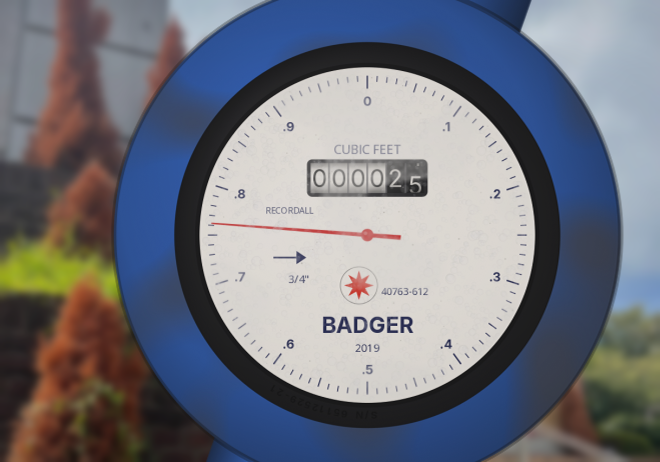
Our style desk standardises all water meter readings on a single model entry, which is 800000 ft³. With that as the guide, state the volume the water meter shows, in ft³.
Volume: 24.76 ft³
